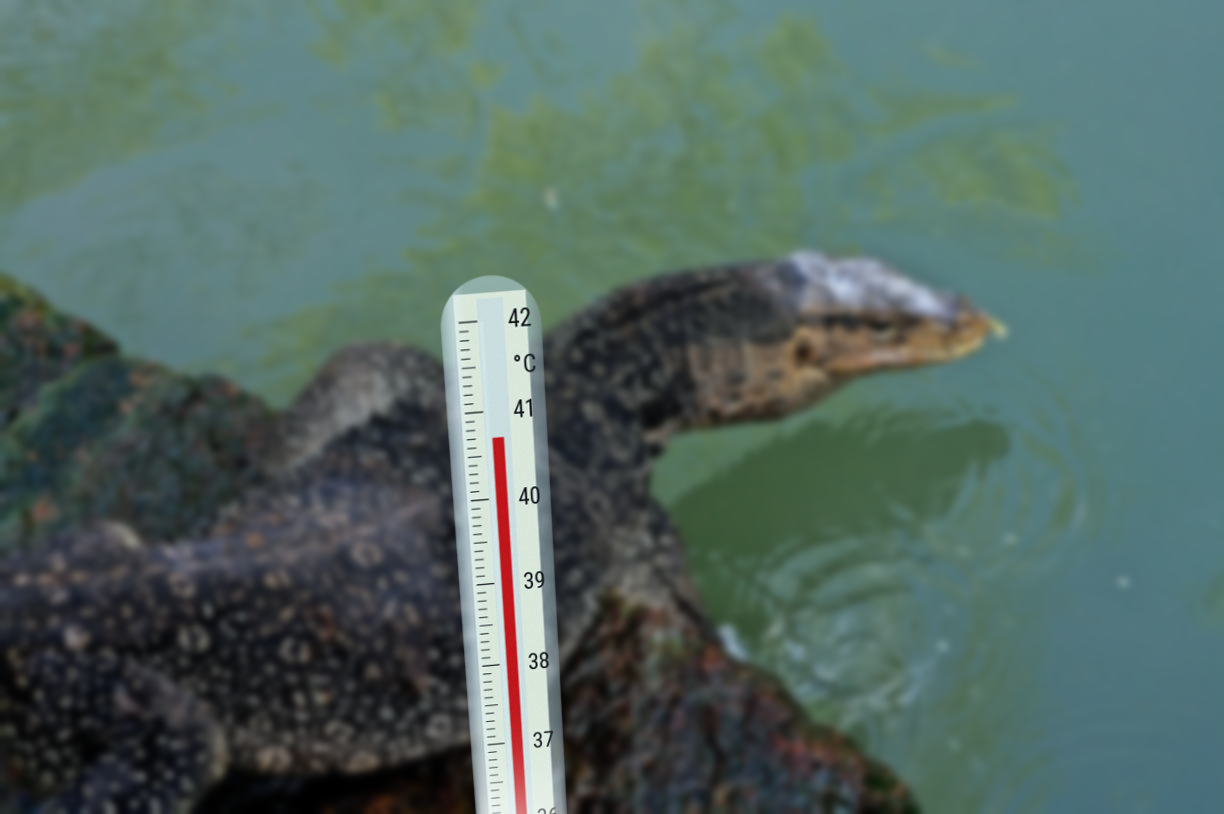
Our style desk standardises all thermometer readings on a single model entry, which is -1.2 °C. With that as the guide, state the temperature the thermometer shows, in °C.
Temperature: 40.7 °C
